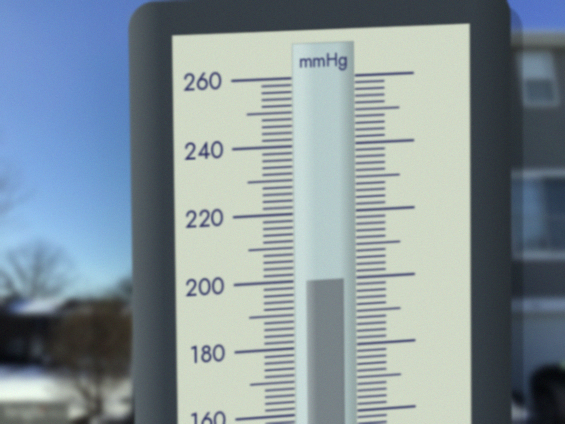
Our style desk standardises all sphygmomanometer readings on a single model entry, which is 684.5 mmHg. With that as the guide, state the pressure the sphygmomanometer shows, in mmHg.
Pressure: 200 mmHg
